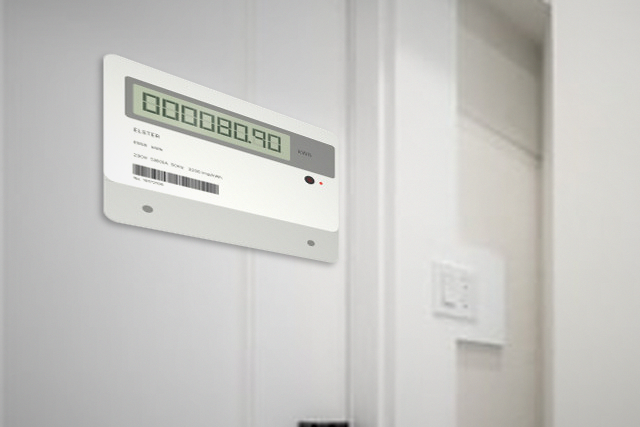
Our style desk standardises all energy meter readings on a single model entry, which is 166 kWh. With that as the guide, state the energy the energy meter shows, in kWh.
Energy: 80.90 kWh
